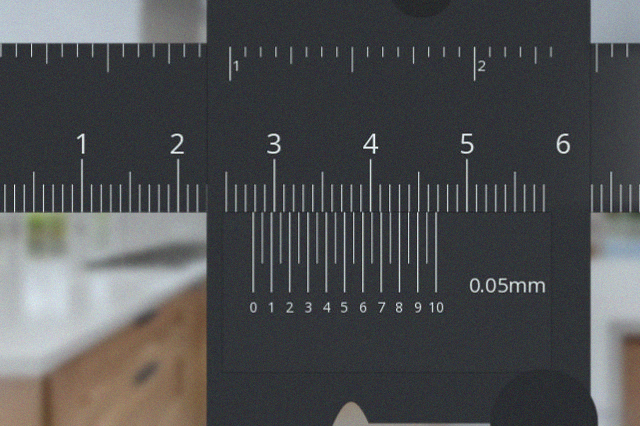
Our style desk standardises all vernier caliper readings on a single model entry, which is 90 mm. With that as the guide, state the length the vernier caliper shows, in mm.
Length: 27.8 mm
